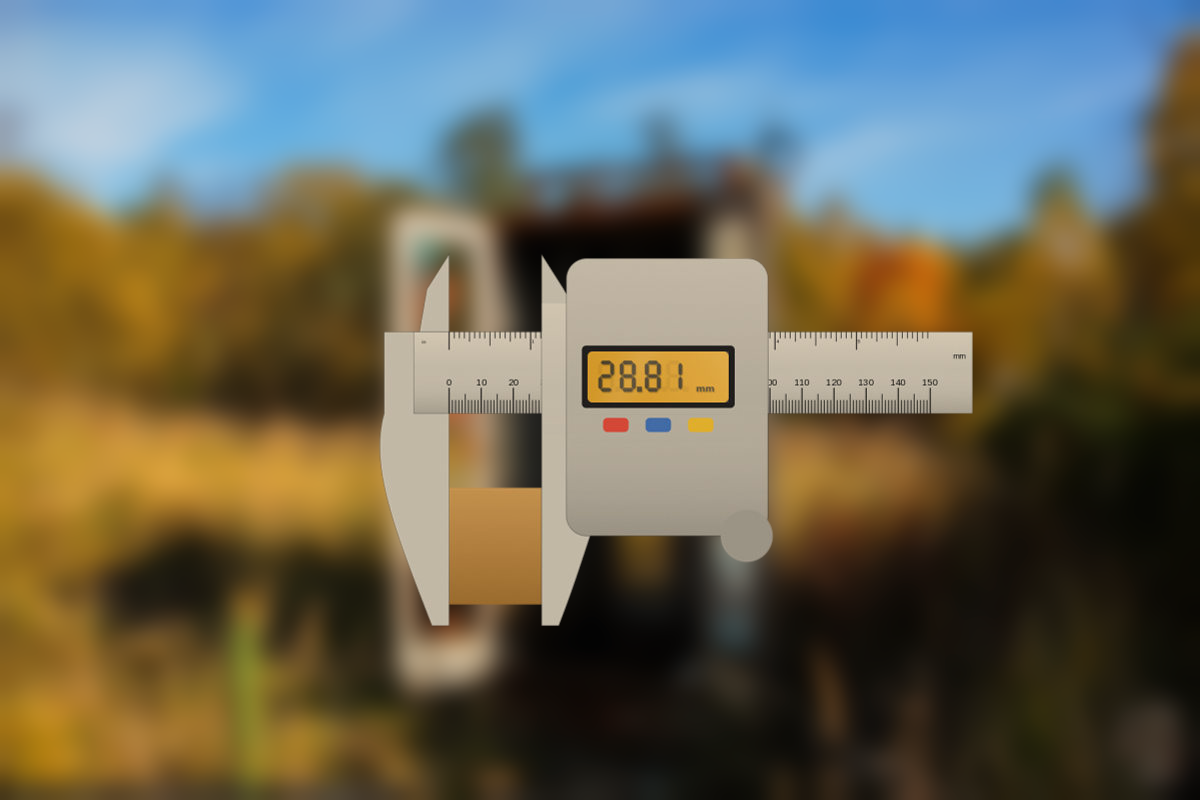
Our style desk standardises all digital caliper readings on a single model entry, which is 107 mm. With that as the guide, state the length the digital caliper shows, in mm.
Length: 28.81 mm
